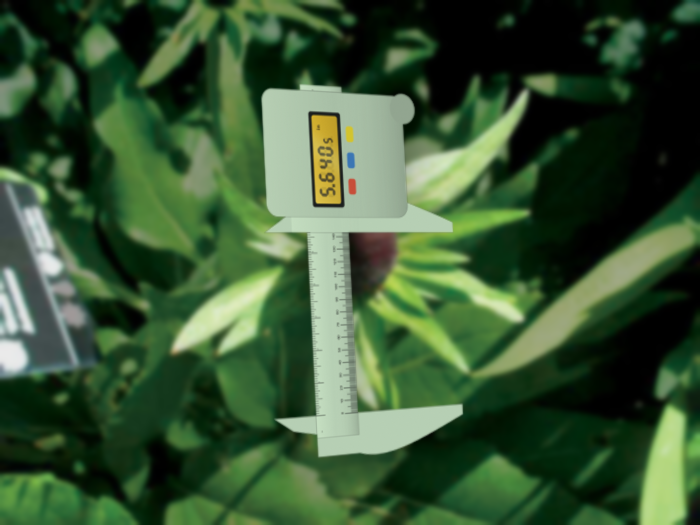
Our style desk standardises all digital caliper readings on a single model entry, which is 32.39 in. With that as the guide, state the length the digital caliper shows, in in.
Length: 5.6405 in
